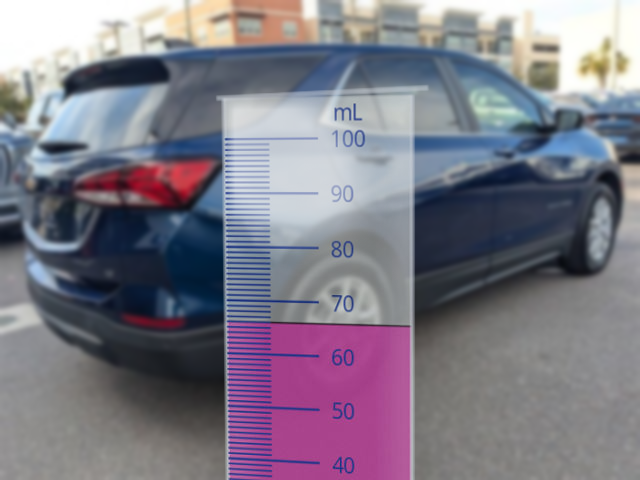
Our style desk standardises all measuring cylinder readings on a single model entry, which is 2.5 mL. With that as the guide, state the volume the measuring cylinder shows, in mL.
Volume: 66 mL
